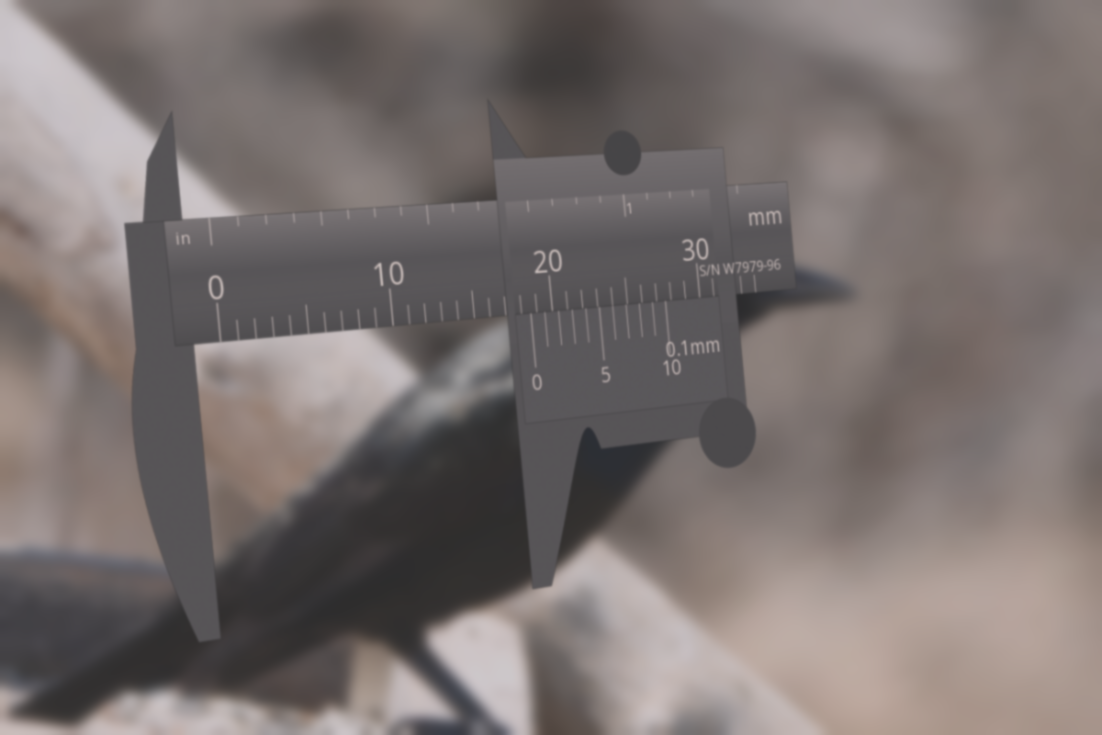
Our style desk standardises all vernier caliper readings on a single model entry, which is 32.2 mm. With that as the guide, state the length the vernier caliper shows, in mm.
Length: 18.6 mm
